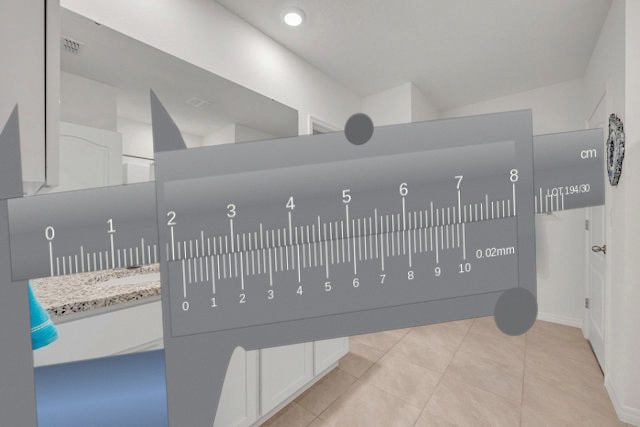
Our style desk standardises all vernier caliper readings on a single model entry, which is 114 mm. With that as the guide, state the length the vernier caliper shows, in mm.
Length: 21.6 mm
